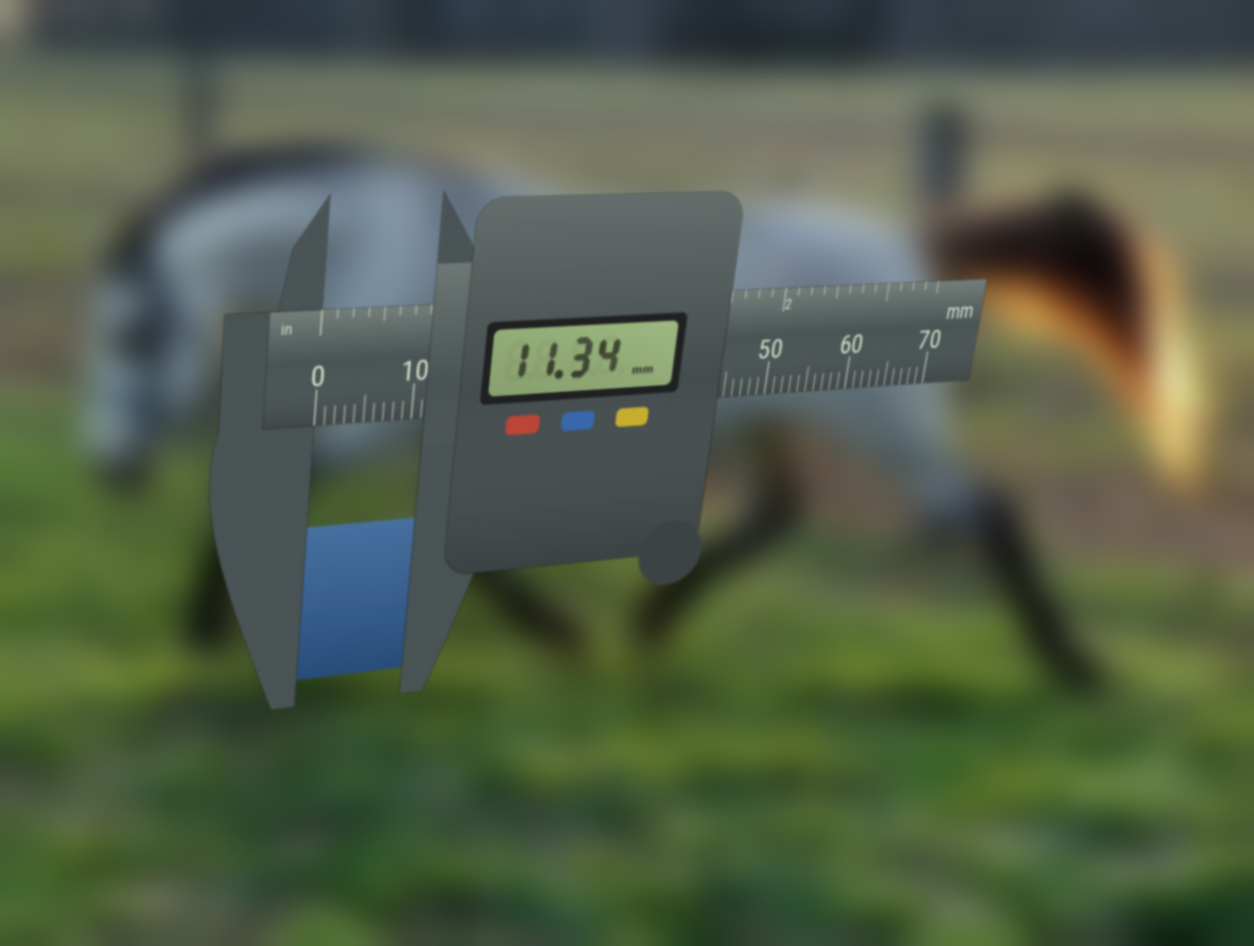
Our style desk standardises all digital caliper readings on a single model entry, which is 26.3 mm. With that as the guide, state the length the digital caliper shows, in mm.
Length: 11.34 mm
